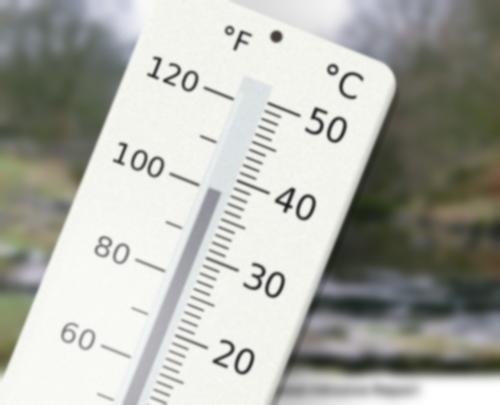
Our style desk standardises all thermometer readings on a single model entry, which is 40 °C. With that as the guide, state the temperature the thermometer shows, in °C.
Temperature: 38 °C
